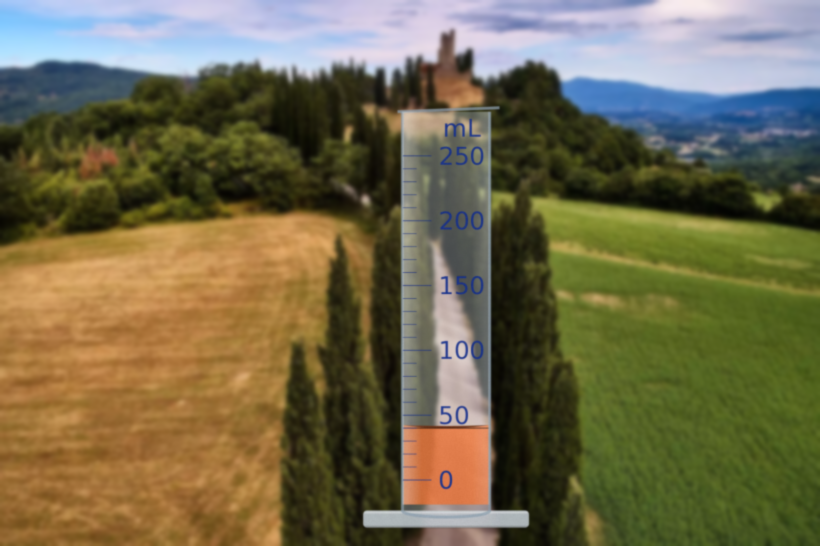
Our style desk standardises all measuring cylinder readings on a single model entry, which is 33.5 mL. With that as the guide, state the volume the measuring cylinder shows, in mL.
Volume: 40 mL
